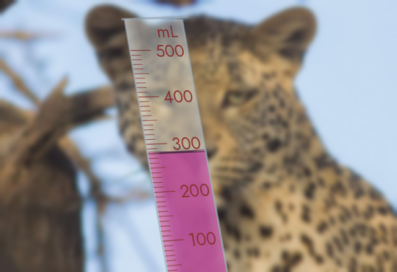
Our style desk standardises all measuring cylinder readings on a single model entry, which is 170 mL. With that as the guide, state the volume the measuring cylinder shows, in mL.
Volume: 280 mL
